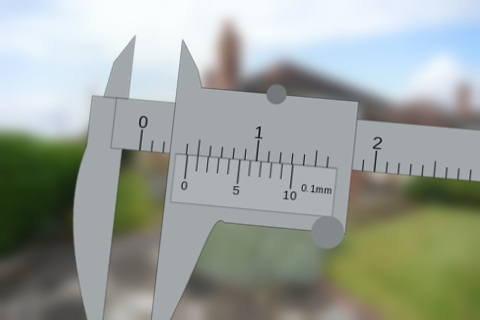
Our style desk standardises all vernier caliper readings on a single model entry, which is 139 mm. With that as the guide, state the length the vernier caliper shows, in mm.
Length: 4.1 mm
